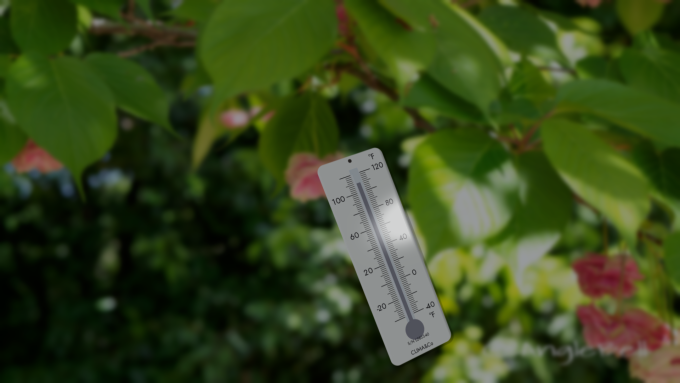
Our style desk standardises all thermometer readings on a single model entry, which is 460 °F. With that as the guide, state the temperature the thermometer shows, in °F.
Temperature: 110 °F
